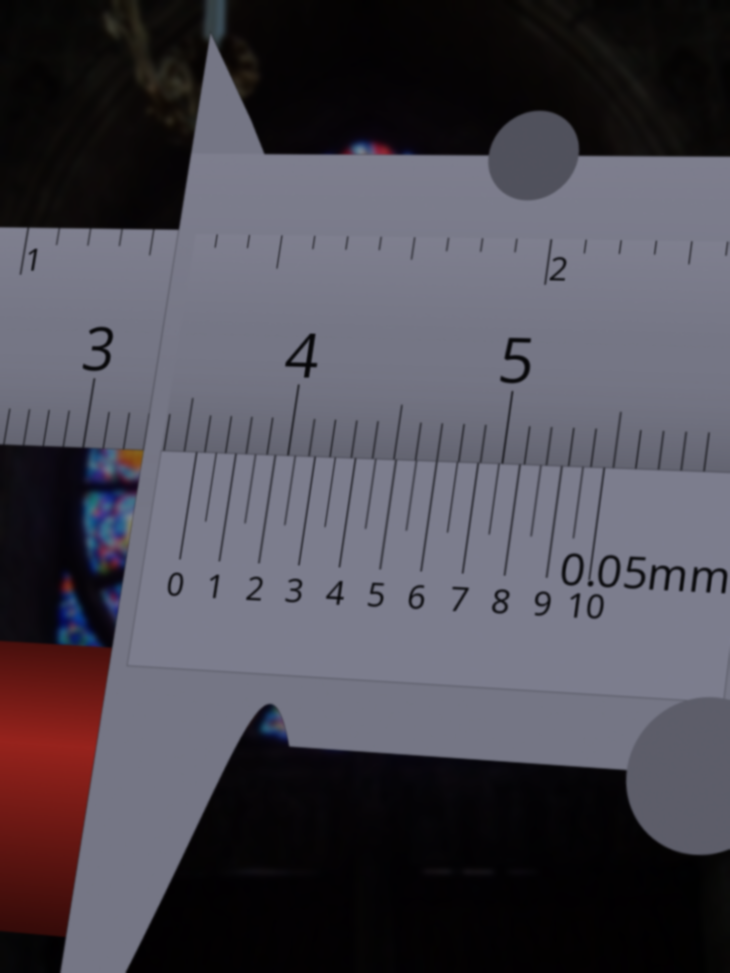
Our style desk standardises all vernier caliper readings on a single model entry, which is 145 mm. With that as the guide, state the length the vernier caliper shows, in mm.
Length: 35.6 mm
